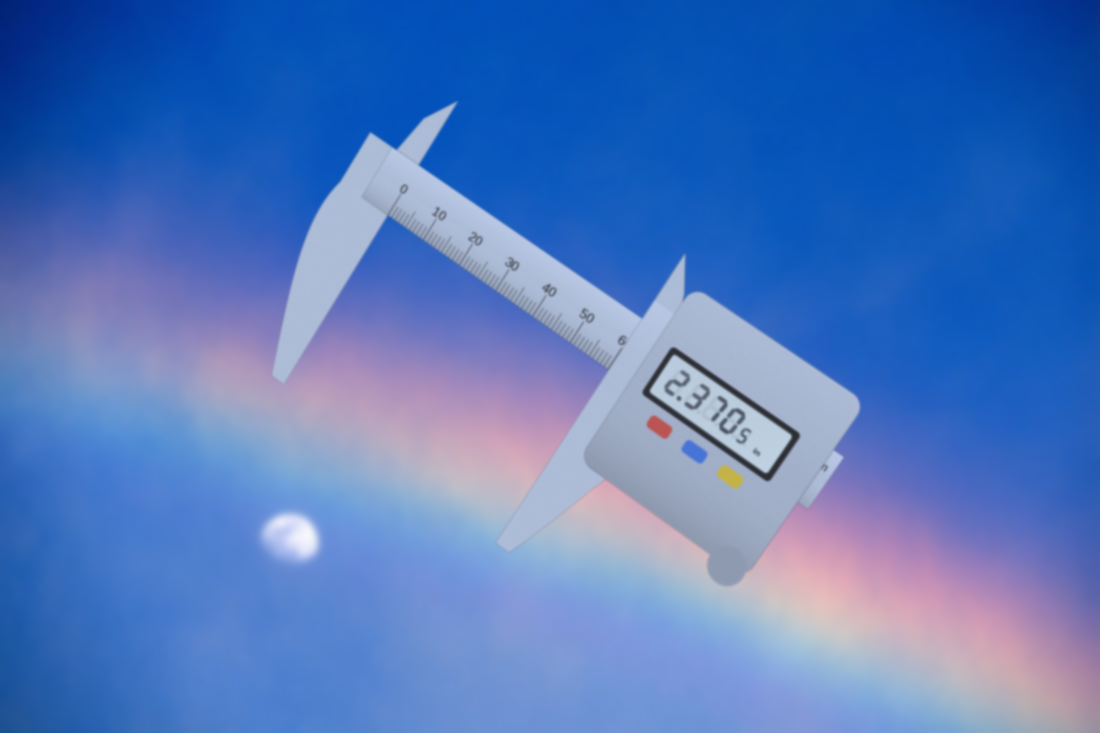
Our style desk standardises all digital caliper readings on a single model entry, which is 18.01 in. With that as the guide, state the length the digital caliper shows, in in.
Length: 2.3705 in
